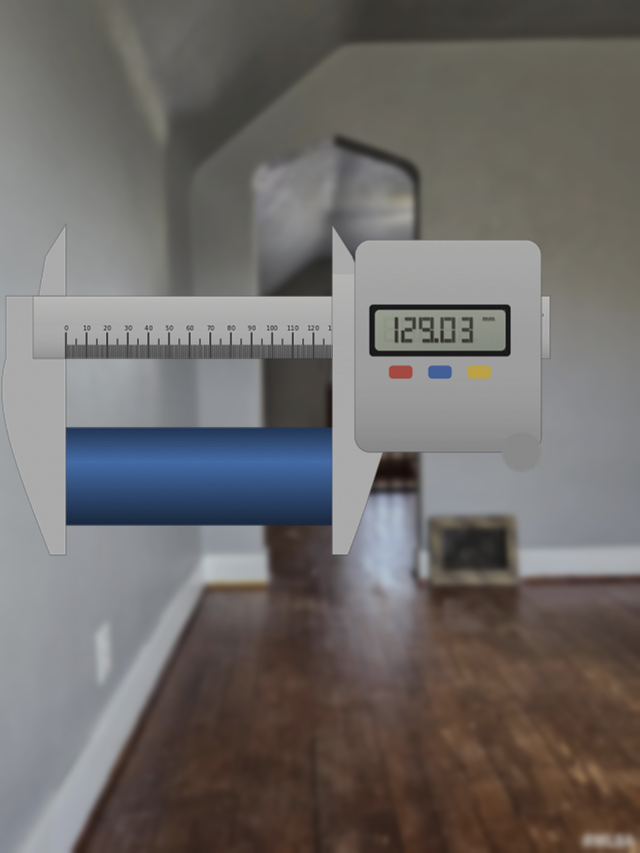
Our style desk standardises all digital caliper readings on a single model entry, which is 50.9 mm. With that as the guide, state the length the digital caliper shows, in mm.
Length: 129.03 mm
